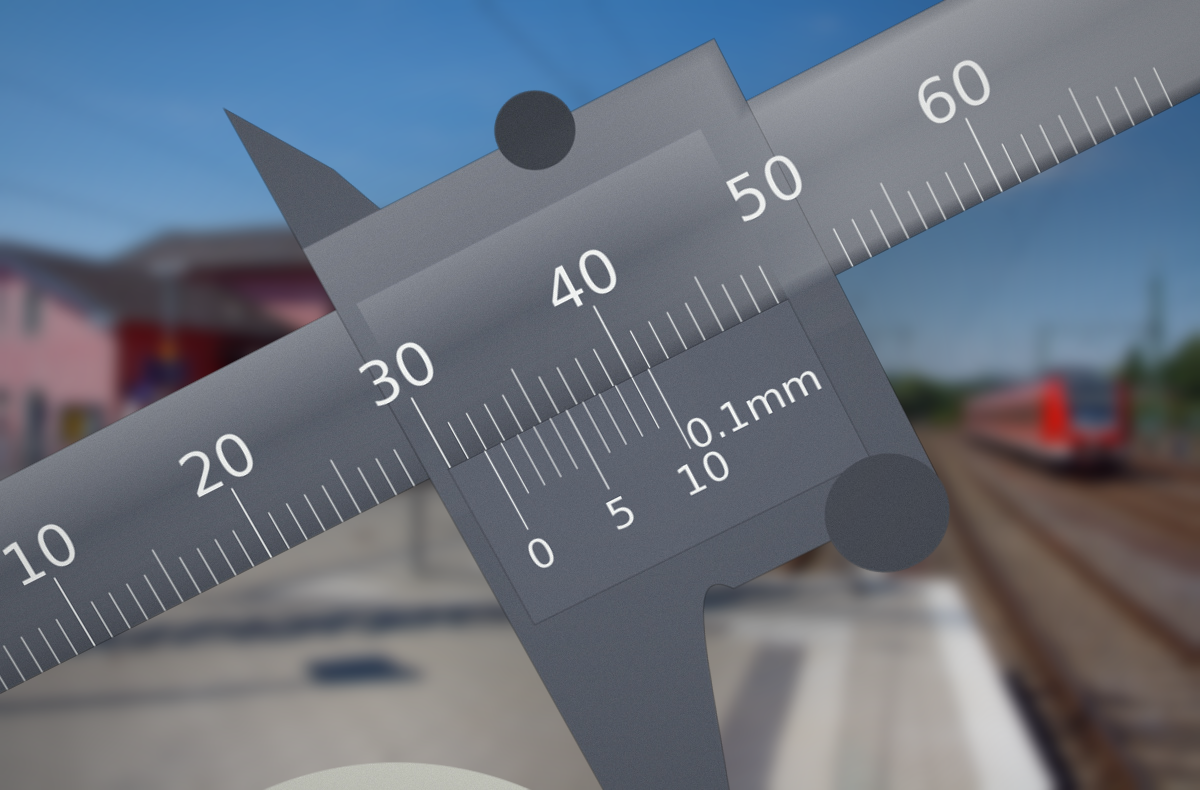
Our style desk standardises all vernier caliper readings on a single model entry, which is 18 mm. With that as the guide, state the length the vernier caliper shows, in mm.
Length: 31.9 mm
